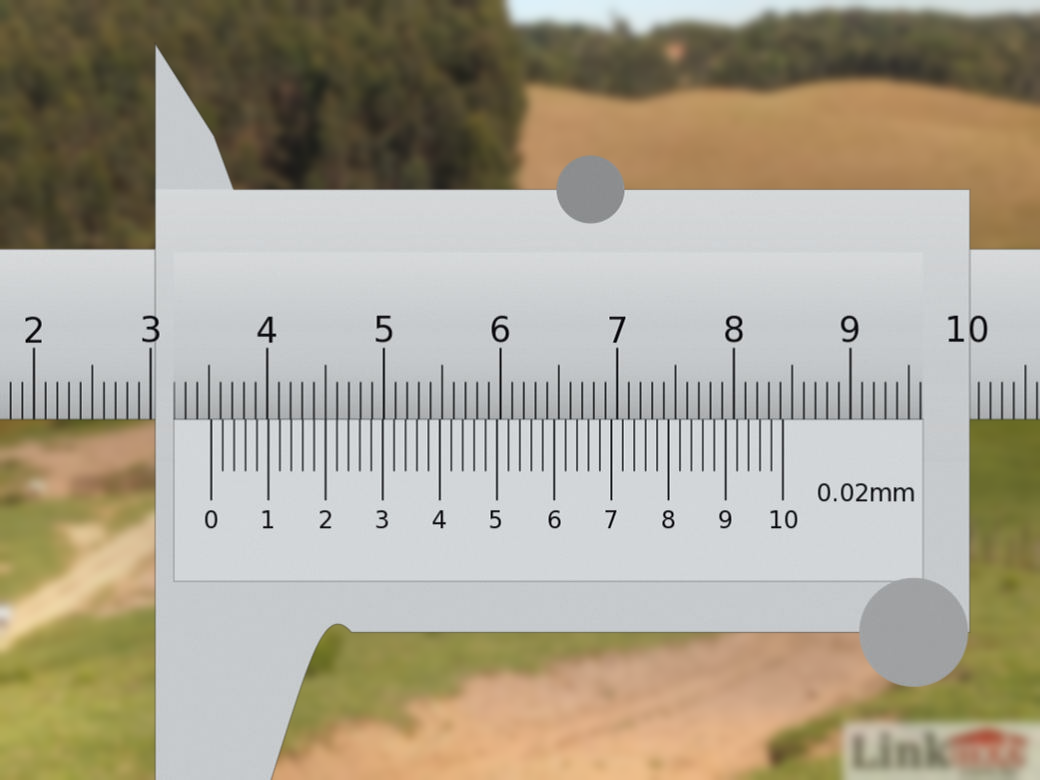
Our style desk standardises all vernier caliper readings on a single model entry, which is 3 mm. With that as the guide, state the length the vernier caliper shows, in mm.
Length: 35.2 mm
